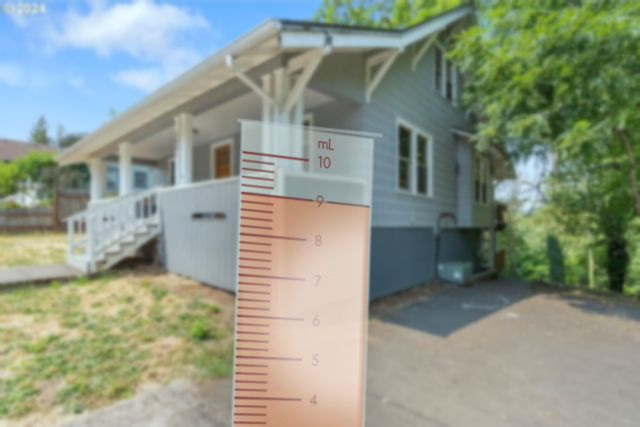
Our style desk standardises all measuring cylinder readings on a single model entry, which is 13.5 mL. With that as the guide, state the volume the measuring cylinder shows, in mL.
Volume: 9 mL
